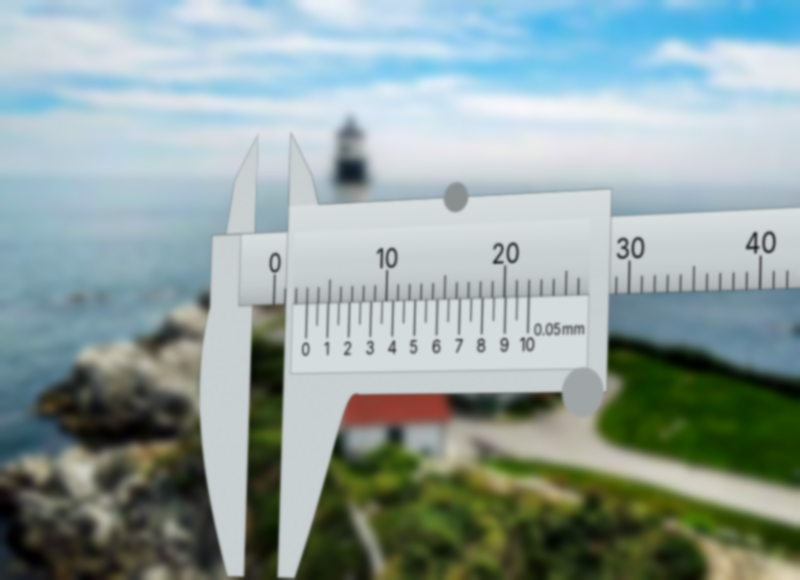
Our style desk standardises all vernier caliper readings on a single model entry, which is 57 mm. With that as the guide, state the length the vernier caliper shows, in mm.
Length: 3.0 mm
